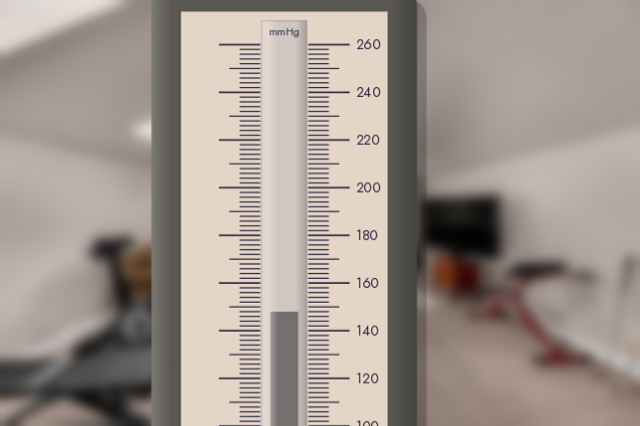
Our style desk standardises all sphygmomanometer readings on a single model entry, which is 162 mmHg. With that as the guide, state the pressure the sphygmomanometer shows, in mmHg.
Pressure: 148 mmHg
